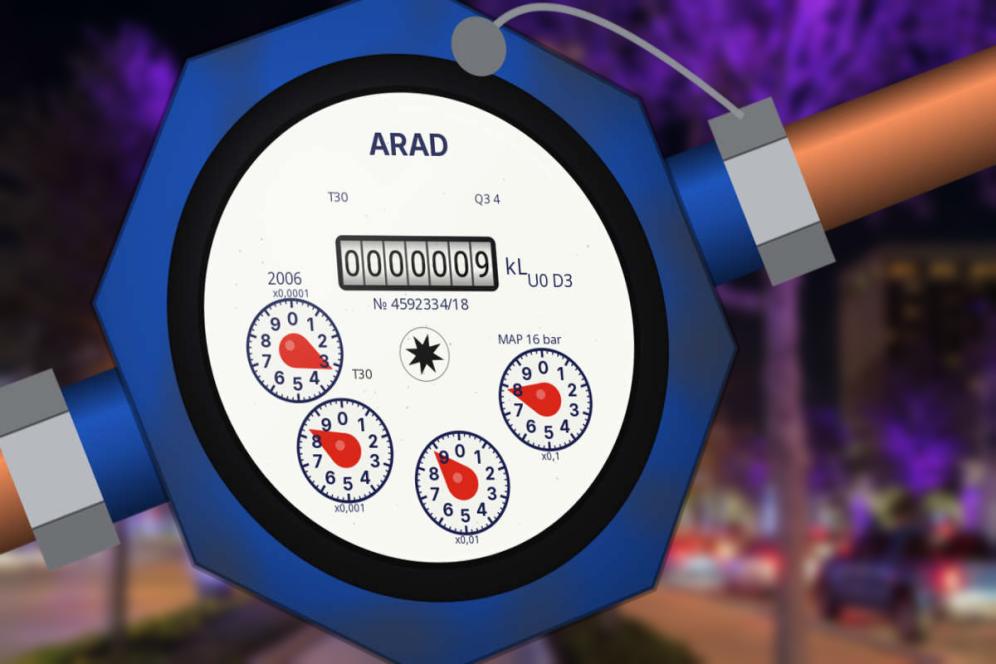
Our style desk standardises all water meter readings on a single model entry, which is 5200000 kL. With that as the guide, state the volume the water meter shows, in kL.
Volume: 9.7883 kL
